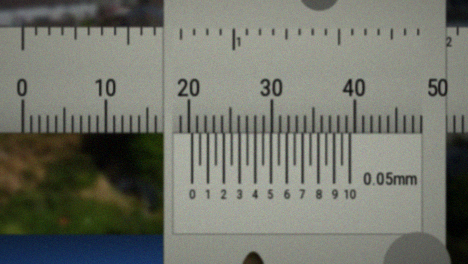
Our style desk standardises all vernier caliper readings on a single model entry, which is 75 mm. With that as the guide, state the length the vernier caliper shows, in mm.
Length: 20.4 mm
